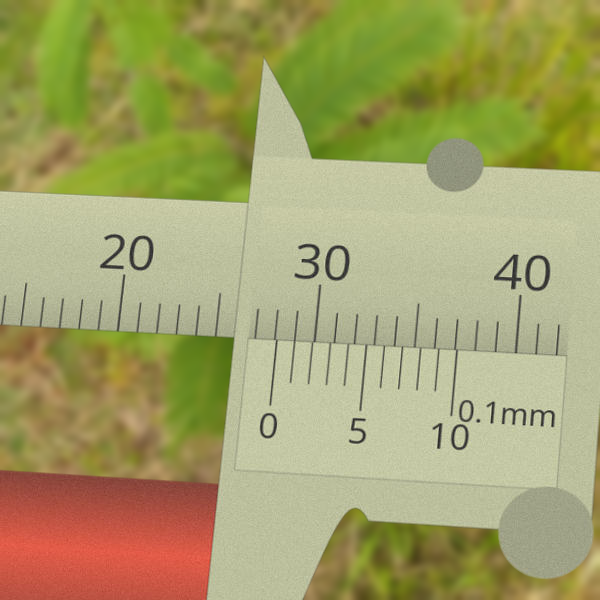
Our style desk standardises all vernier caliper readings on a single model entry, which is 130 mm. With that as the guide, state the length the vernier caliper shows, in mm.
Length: 28.1 mm
